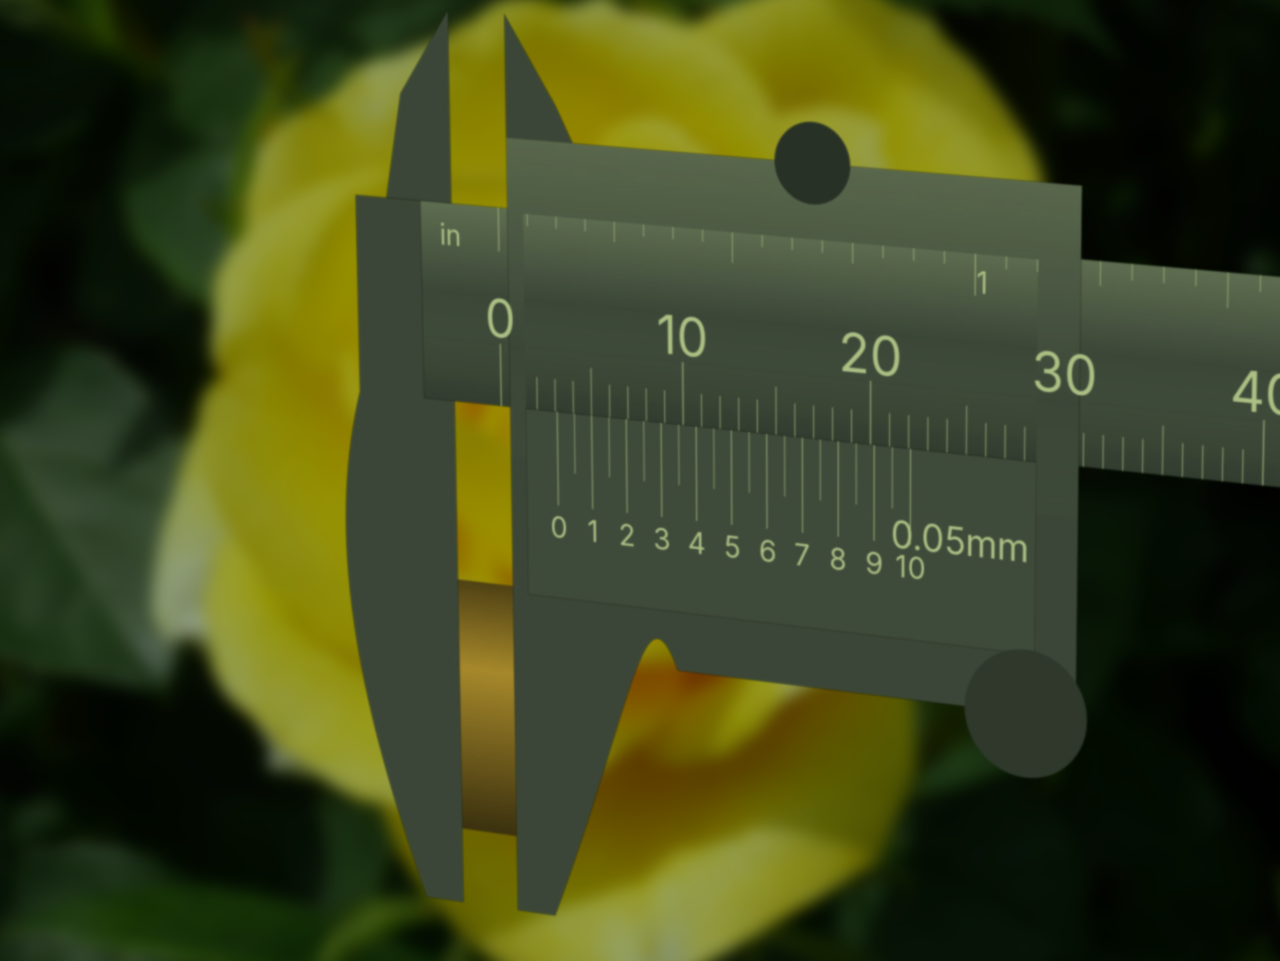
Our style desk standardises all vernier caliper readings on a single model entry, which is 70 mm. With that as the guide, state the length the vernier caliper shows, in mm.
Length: 3.1 mm
